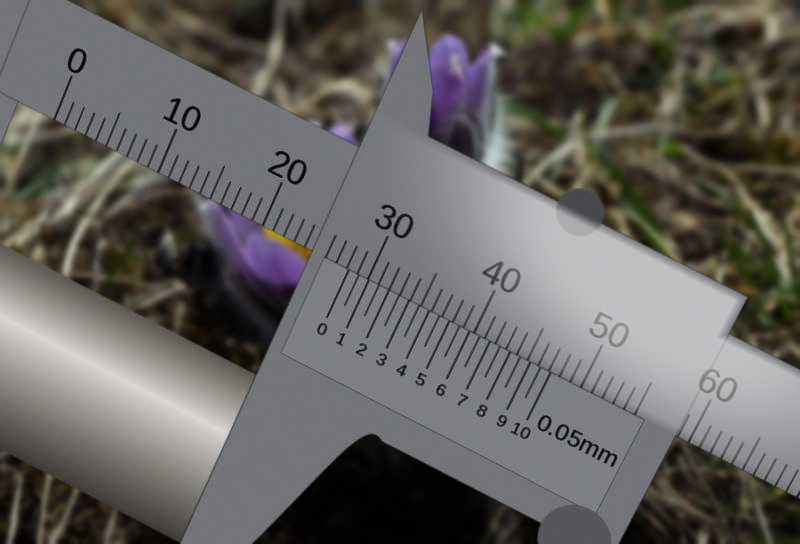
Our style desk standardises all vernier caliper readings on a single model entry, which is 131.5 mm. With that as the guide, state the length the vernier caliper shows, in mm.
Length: 28.2 mm
